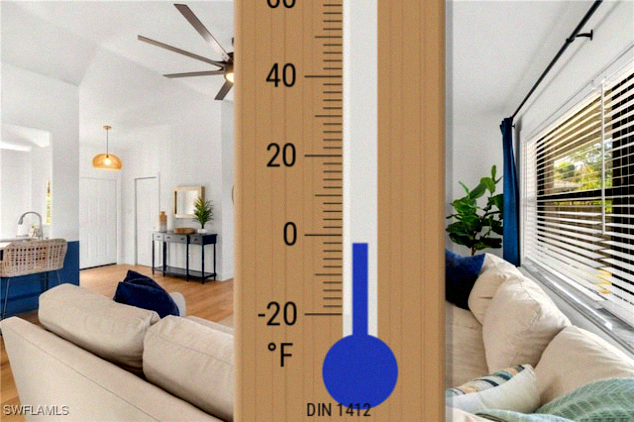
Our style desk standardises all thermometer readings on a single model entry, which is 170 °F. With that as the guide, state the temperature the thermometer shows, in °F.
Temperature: -2 °F
